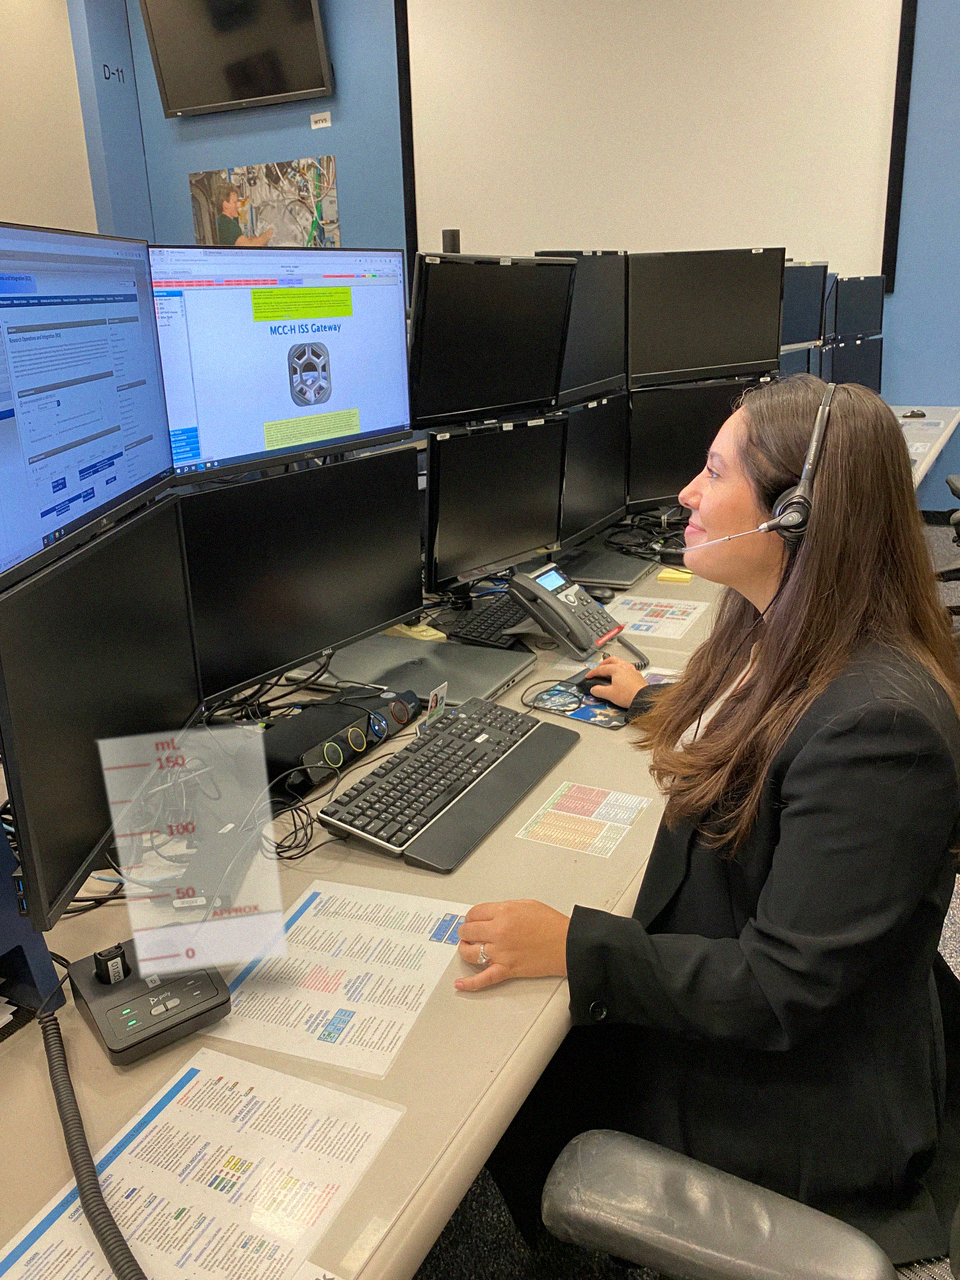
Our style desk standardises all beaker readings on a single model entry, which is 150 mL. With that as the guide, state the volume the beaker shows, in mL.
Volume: 25 mL
